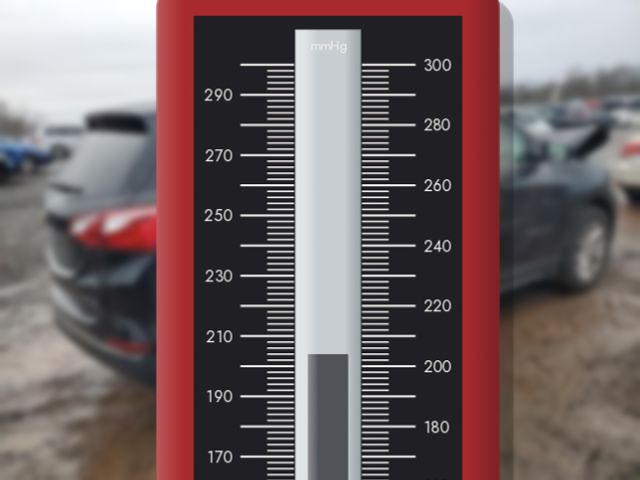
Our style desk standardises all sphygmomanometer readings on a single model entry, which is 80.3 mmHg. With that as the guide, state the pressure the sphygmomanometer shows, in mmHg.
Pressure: 204 mmHg
